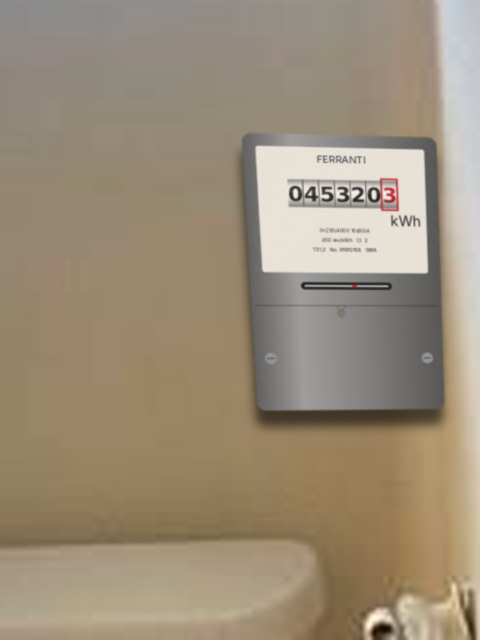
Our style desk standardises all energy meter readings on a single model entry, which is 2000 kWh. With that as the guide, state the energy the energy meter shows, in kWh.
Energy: 45320.3 kWh
